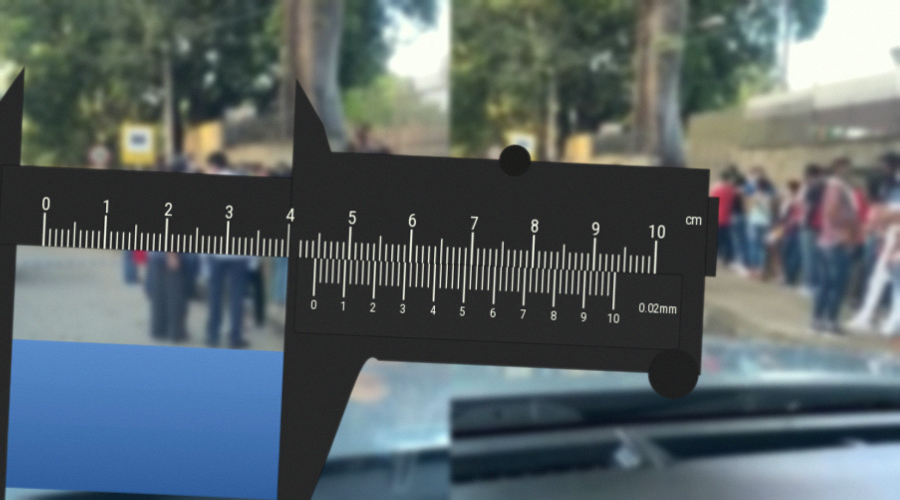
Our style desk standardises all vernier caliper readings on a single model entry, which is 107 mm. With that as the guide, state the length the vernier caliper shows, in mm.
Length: 44.5 mm
